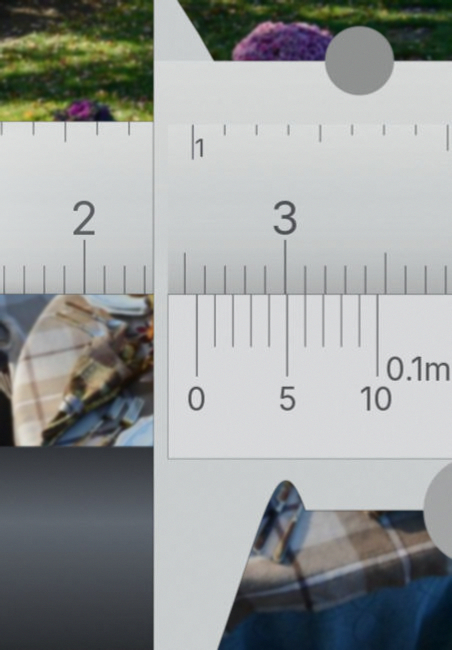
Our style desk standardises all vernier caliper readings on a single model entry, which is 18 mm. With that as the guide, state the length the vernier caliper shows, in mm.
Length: 25.6 mm
